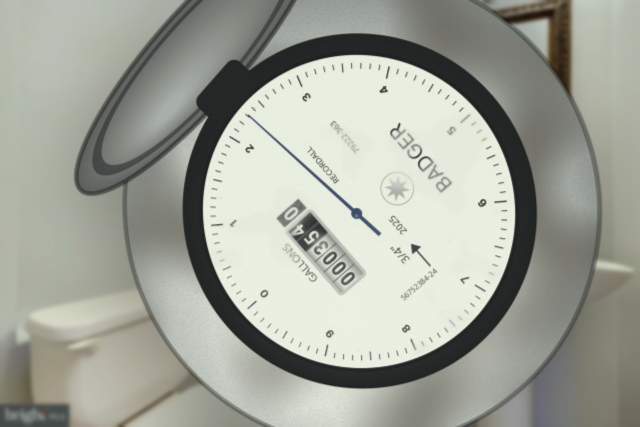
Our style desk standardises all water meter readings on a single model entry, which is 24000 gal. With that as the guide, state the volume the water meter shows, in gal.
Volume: 3542.3 gal
